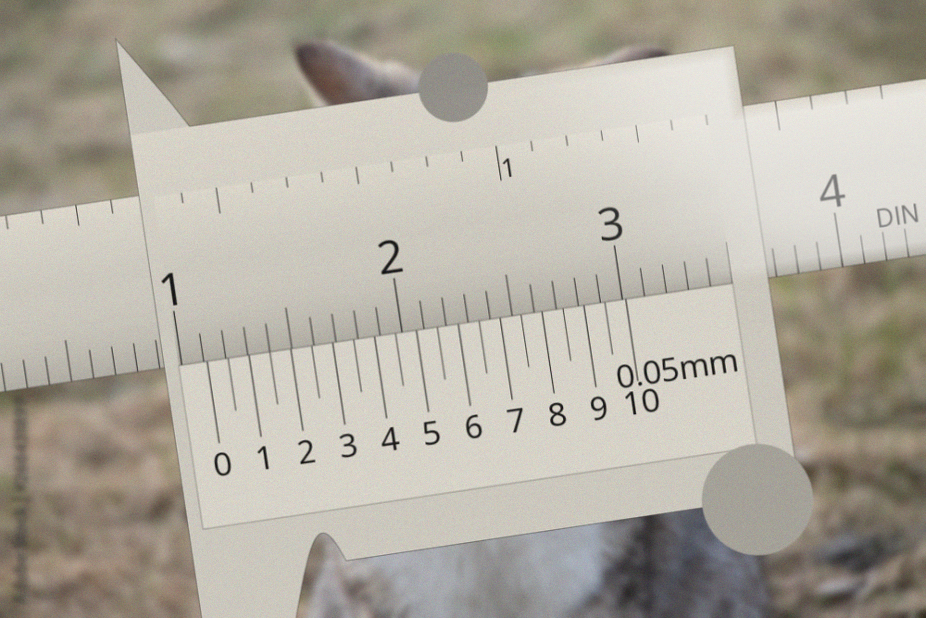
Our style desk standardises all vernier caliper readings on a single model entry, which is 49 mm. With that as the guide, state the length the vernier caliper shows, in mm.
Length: 11.15 mm
